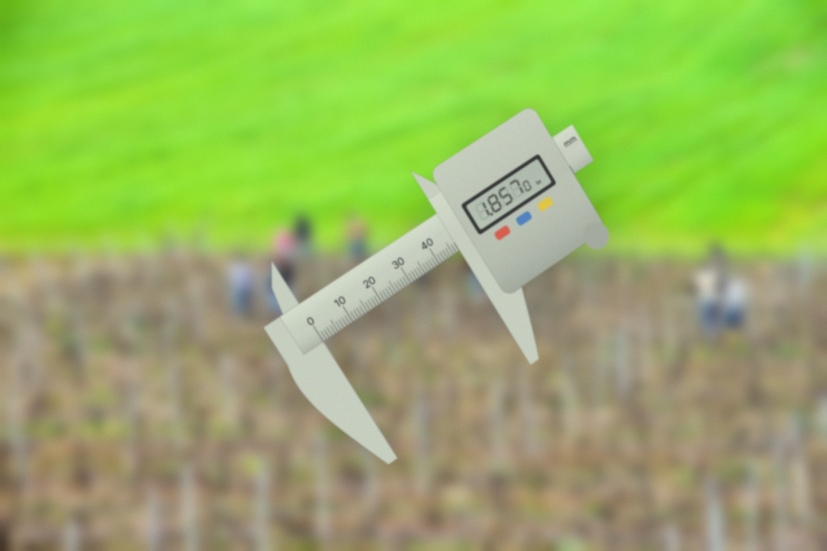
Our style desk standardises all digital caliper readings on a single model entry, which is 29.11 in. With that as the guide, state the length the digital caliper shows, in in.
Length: 1.8570 in
